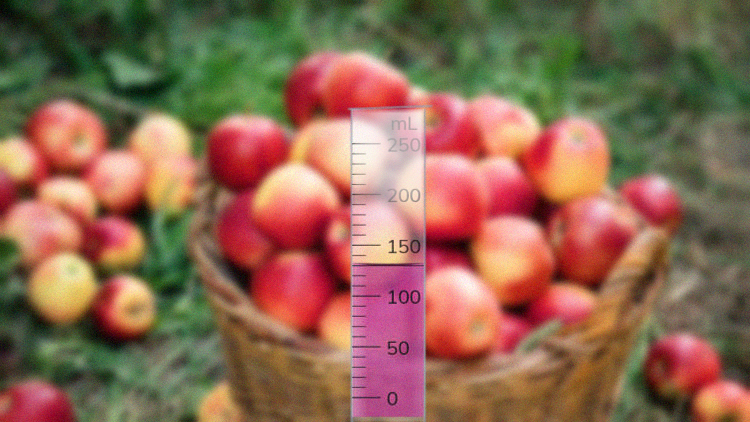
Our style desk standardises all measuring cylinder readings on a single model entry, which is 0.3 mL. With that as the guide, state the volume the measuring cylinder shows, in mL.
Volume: 130 mL
